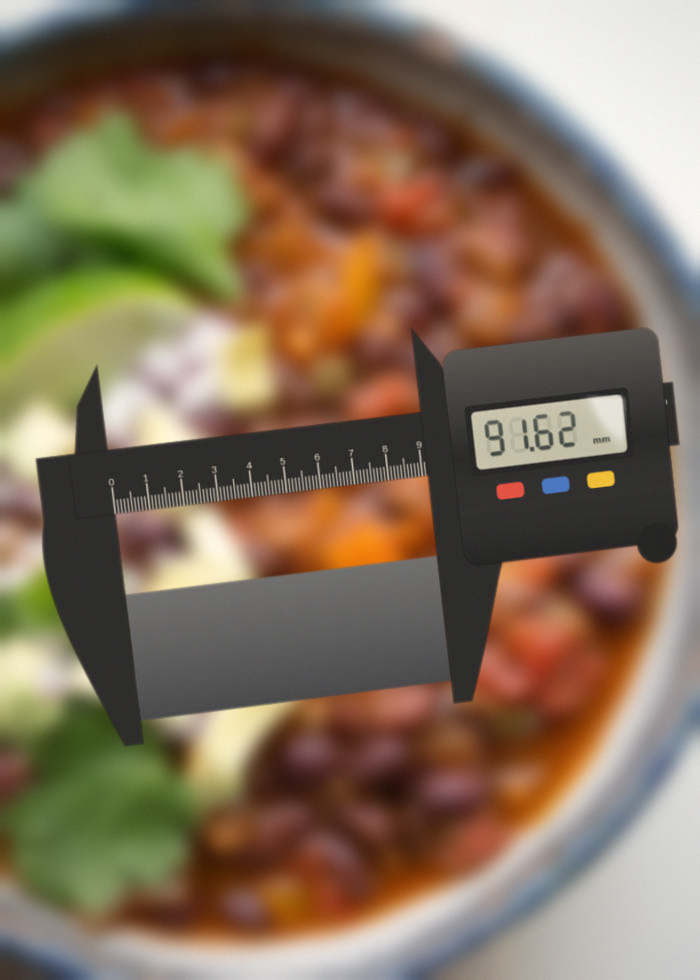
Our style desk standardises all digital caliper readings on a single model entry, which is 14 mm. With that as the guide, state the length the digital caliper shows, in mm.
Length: 91.62 mm
